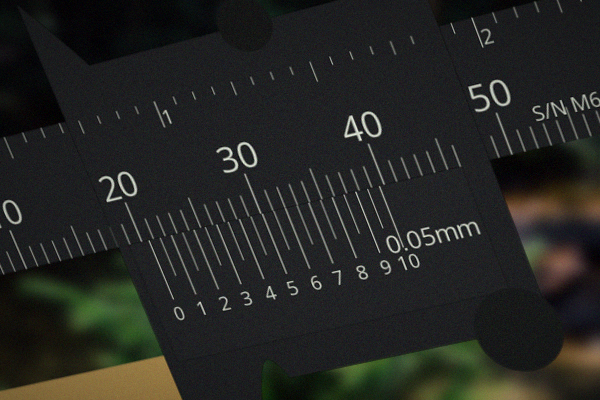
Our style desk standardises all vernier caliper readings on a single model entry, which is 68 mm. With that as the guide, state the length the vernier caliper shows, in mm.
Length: 20.6 mm
